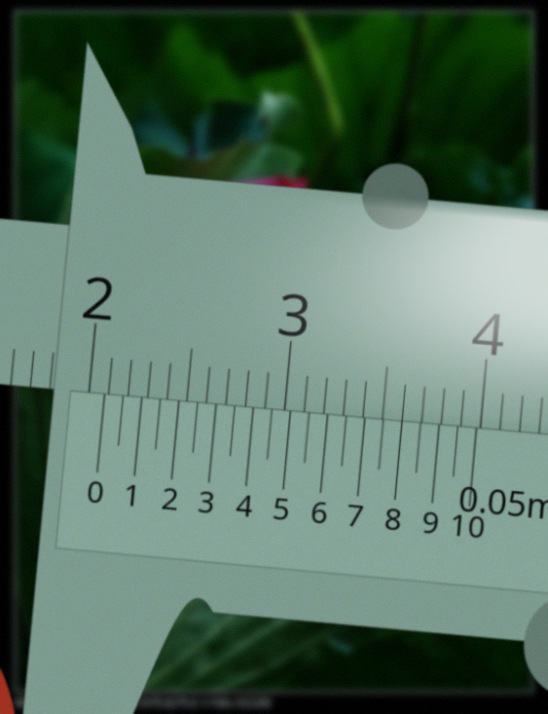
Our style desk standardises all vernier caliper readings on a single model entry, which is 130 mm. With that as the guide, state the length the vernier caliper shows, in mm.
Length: 20.8 mm
